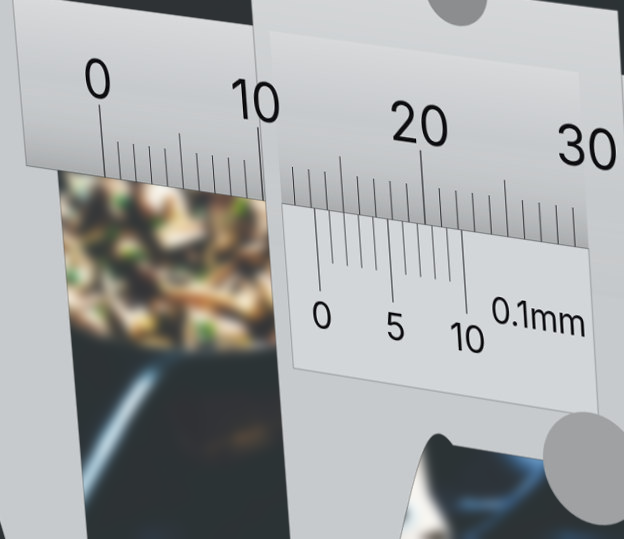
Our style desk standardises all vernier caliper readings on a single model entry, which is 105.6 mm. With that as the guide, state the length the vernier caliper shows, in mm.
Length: 13.2 mm
